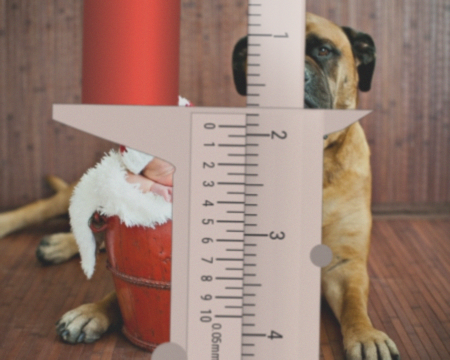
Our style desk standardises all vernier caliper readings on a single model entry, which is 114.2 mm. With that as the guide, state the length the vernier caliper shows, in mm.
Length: 19.2 mm
